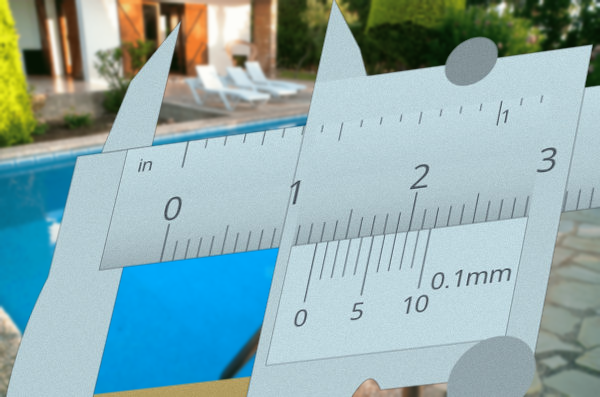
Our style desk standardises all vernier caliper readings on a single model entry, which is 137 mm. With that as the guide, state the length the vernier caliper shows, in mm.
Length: 12.7 mm
